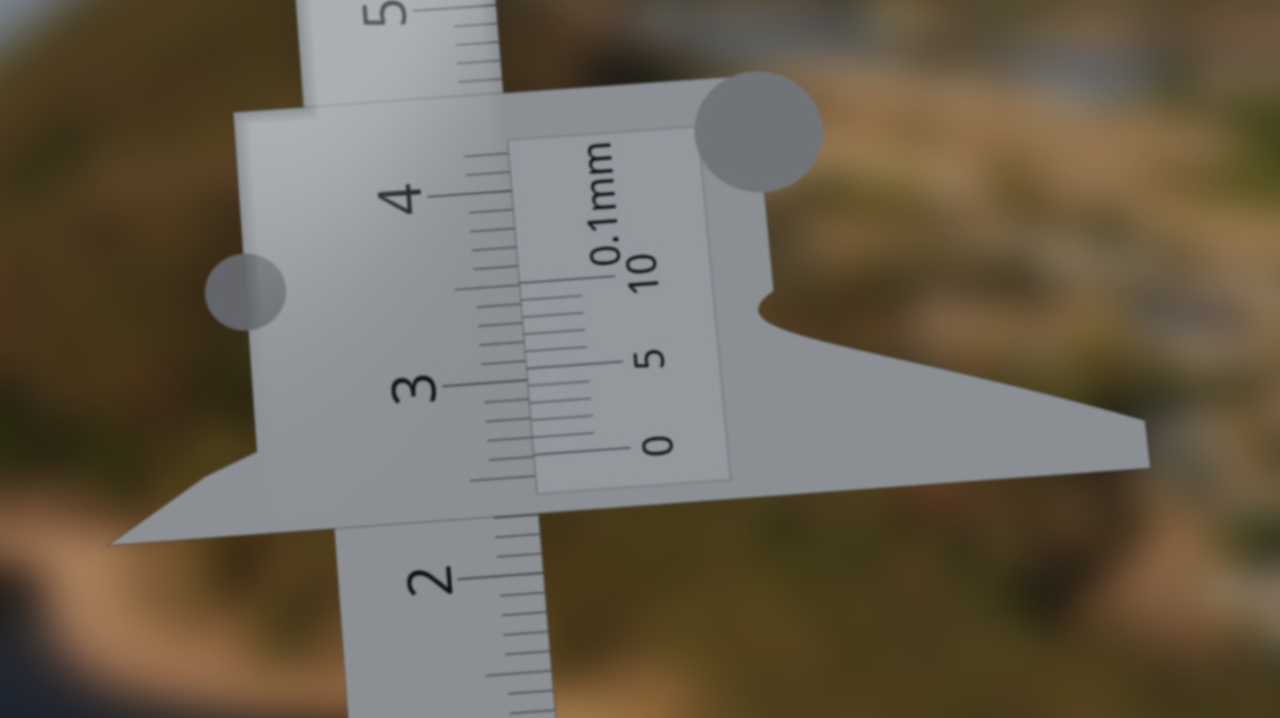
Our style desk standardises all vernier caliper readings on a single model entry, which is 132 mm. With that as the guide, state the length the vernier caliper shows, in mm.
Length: 26.1 mm
